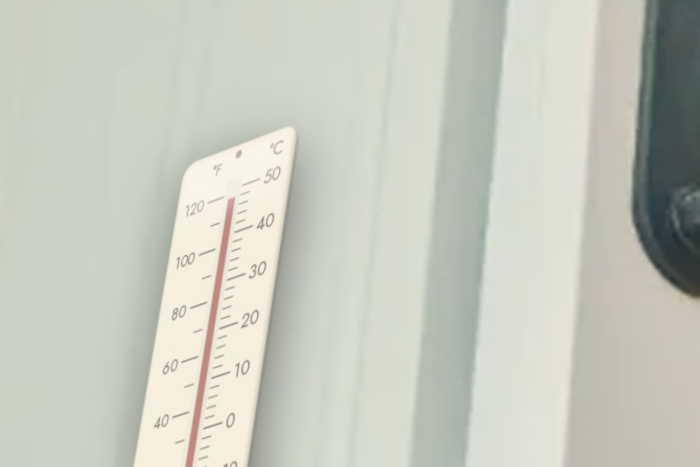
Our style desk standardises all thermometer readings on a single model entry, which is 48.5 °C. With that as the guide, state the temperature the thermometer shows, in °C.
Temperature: 48 °C
